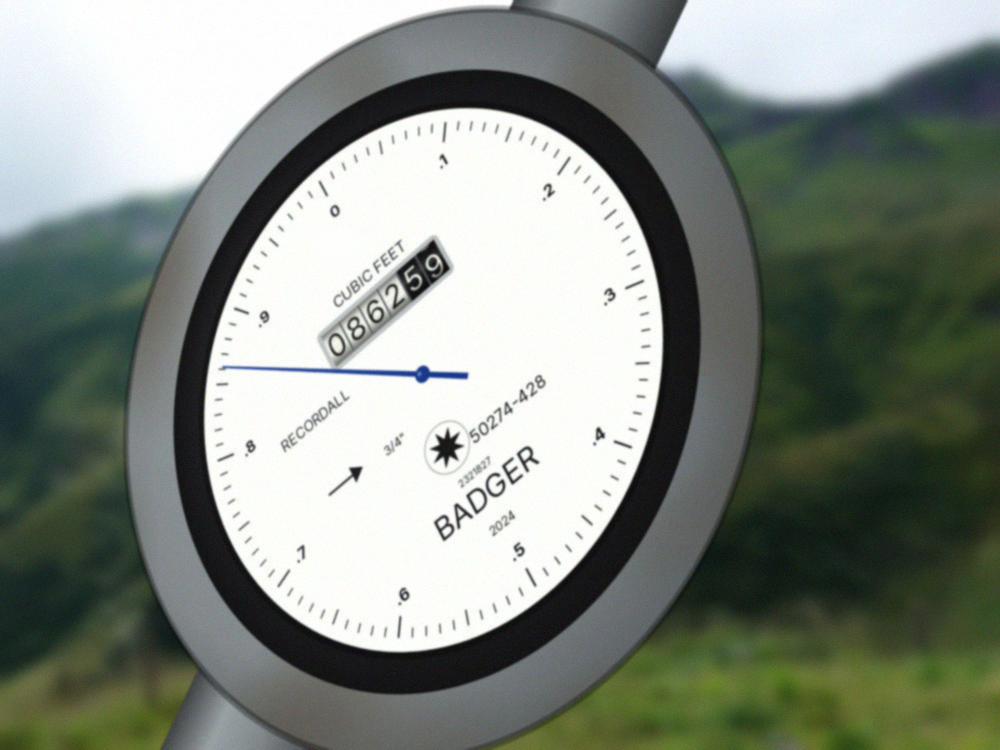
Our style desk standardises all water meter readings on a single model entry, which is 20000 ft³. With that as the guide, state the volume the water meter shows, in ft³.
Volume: 86258.86 ft³
